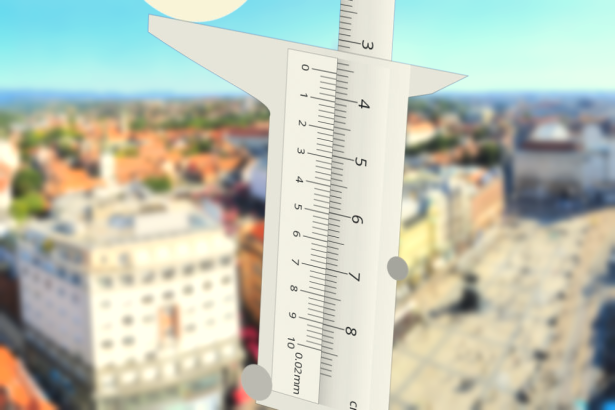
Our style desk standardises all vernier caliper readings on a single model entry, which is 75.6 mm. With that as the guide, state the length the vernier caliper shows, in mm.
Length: 35.8 mm
